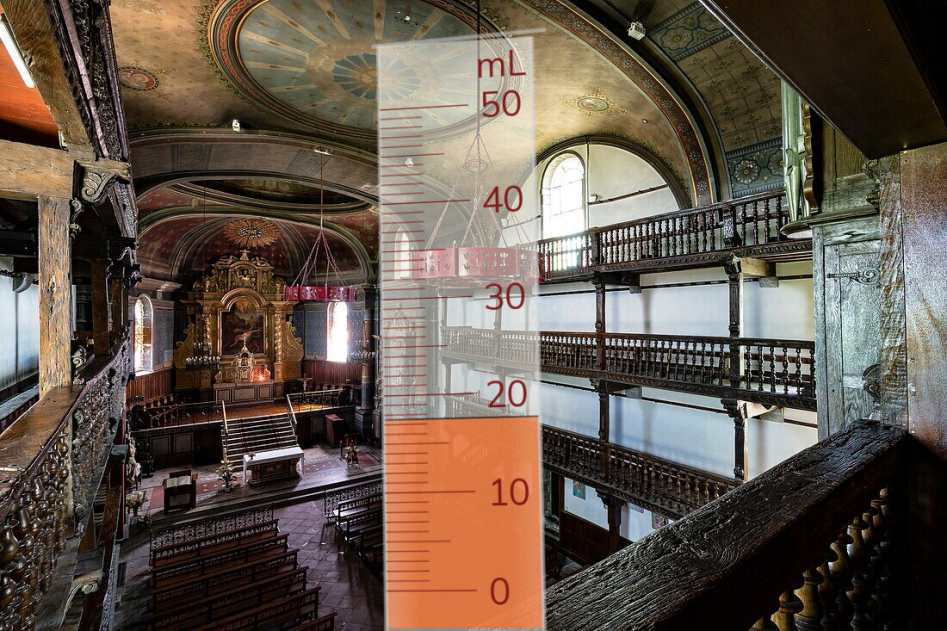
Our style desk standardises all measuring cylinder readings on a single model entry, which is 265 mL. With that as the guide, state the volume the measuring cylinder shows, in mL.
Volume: 17.5 mL
